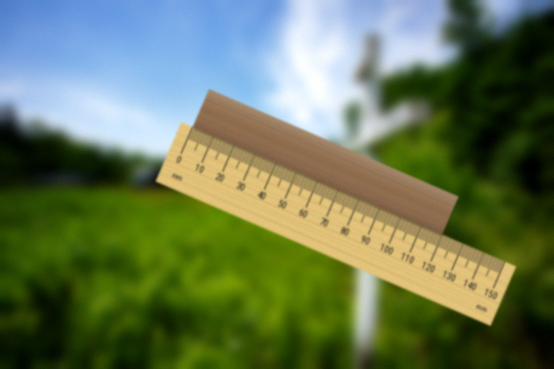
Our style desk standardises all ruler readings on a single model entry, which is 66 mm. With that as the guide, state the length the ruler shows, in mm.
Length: 120 mm
